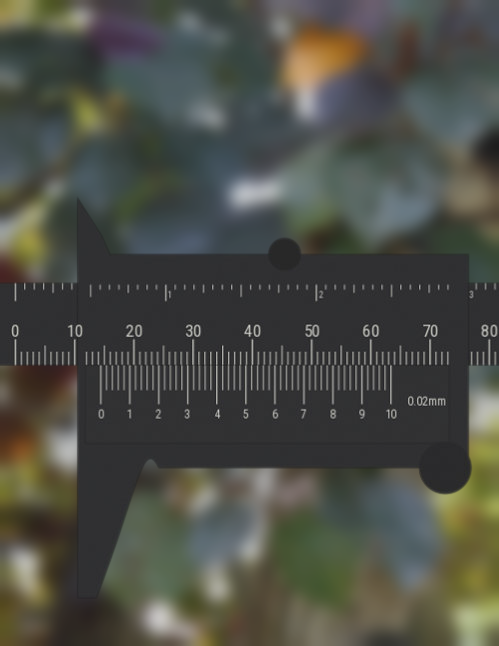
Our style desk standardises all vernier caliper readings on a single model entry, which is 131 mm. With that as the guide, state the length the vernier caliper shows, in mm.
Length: 14.4 mm
